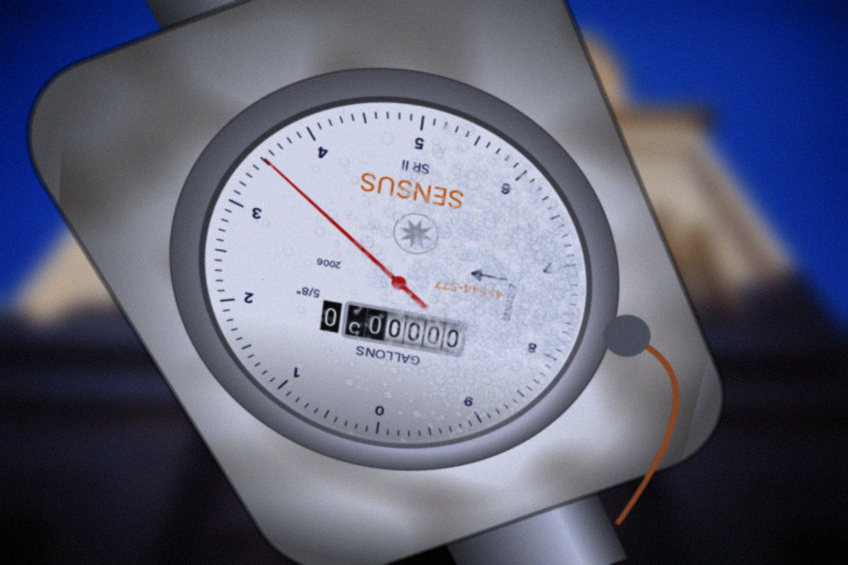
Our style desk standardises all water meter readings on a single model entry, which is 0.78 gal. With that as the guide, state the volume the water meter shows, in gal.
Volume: 53.5 gal
